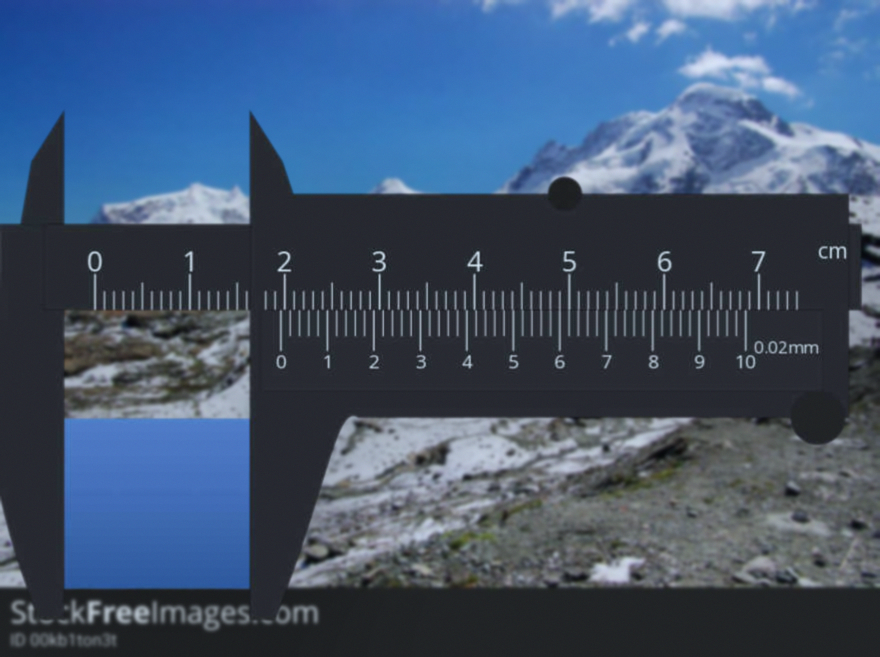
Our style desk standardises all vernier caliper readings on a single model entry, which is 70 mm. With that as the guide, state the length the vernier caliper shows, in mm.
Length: 19.6 mm
